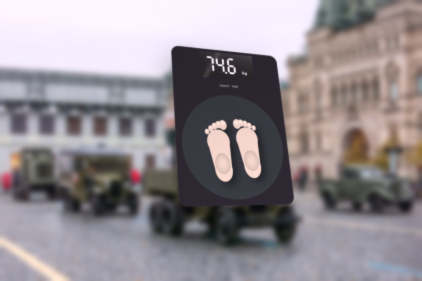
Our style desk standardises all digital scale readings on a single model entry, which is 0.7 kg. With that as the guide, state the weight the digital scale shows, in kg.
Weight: 74.6 kg
